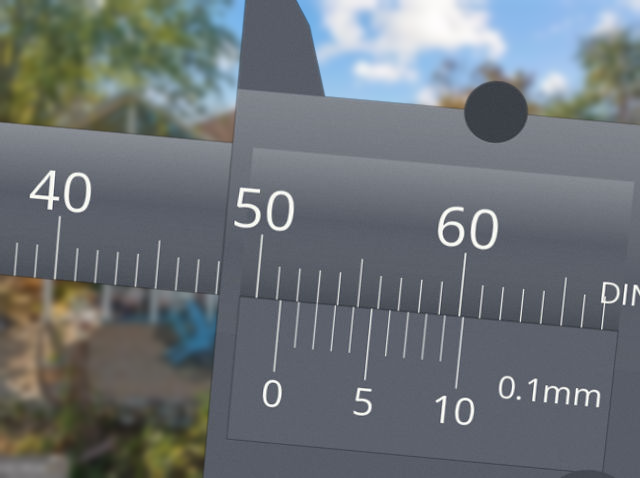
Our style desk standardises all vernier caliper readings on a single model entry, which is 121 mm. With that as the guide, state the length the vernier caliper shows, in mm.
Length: 51.2 mm
